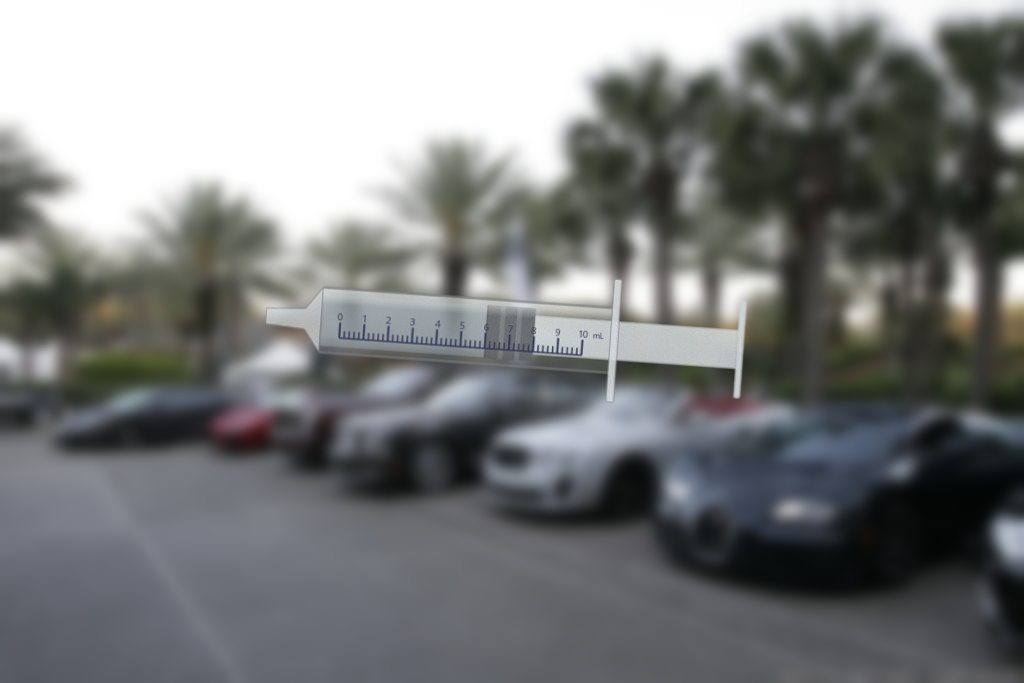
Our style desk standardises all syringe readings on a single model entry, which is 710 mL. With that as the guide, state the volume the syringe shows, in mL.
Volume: 6 mL
